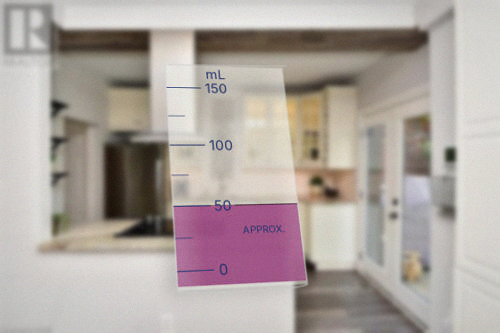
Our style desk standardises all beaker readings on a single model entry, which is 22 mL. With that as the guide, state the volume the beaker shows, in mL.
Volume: 50 mL
